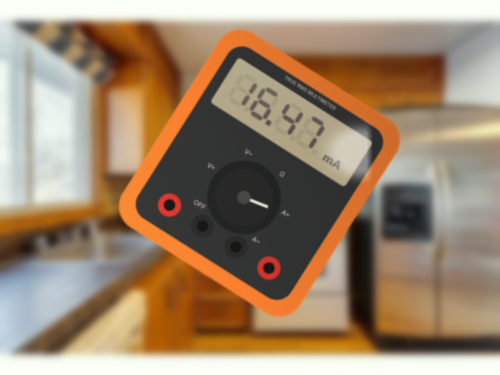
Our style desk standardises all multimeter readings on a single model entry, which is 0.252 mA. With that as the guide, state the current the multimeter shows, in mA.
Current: 16.47 mA
